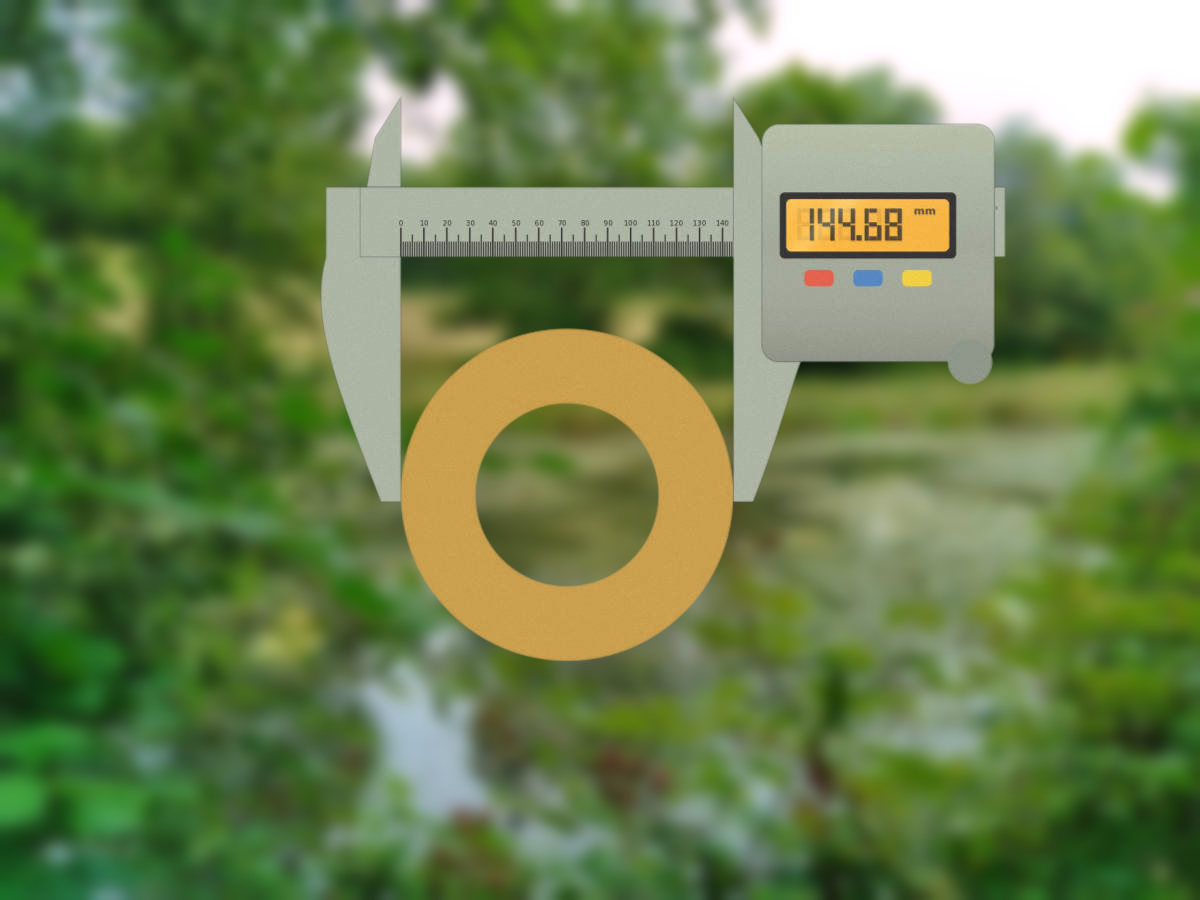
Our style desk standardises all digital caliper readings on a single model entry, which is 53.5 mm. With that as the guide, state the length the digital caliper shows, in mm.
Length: 144.68 mm
